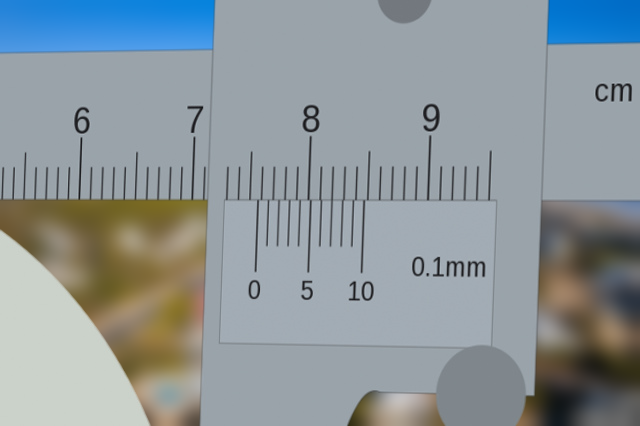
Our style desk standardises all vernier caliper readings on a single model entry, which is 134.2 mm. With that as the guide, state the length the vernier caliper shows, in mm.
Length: 75.7 mm
